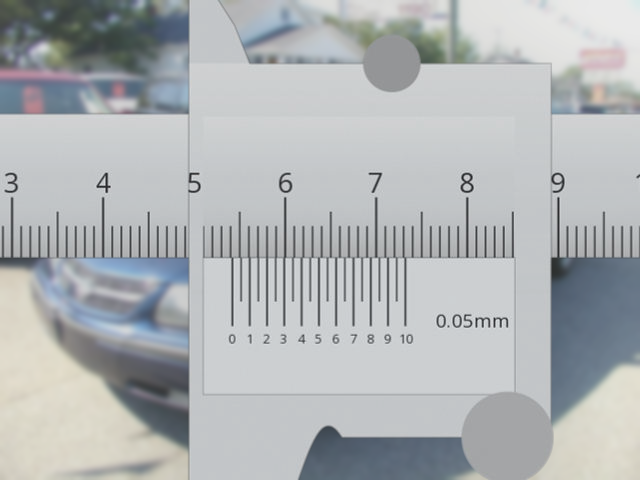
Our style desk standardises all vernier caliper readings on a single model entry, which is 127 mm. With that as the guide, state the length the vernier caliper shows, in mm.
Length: 54.2 mm
